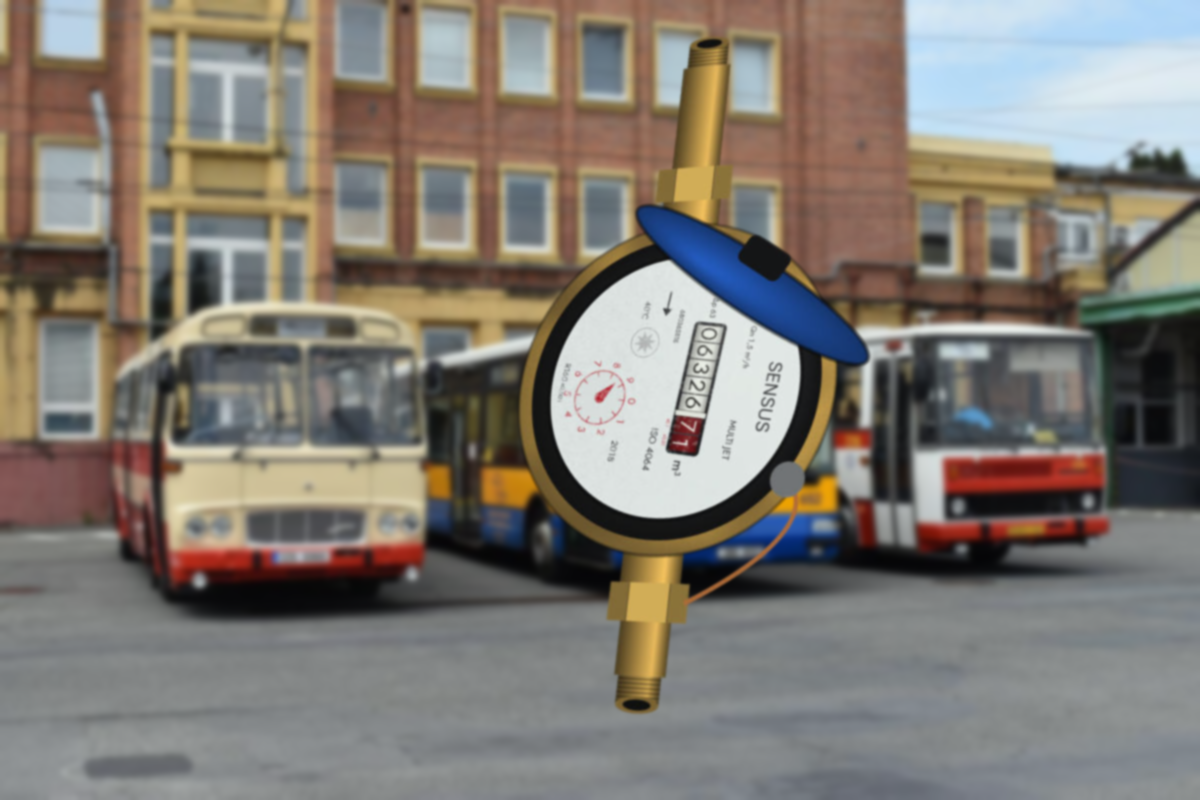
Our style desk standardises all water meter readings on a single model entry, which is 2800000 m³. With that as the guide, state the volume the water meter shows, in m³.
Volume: 6326.708 m³
